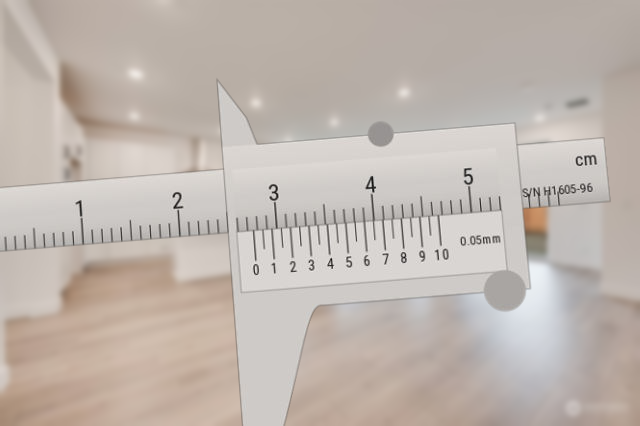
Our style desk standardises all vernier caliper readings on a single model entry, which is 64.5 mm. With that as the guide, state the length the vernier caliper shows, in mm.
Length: 27.6 mm
